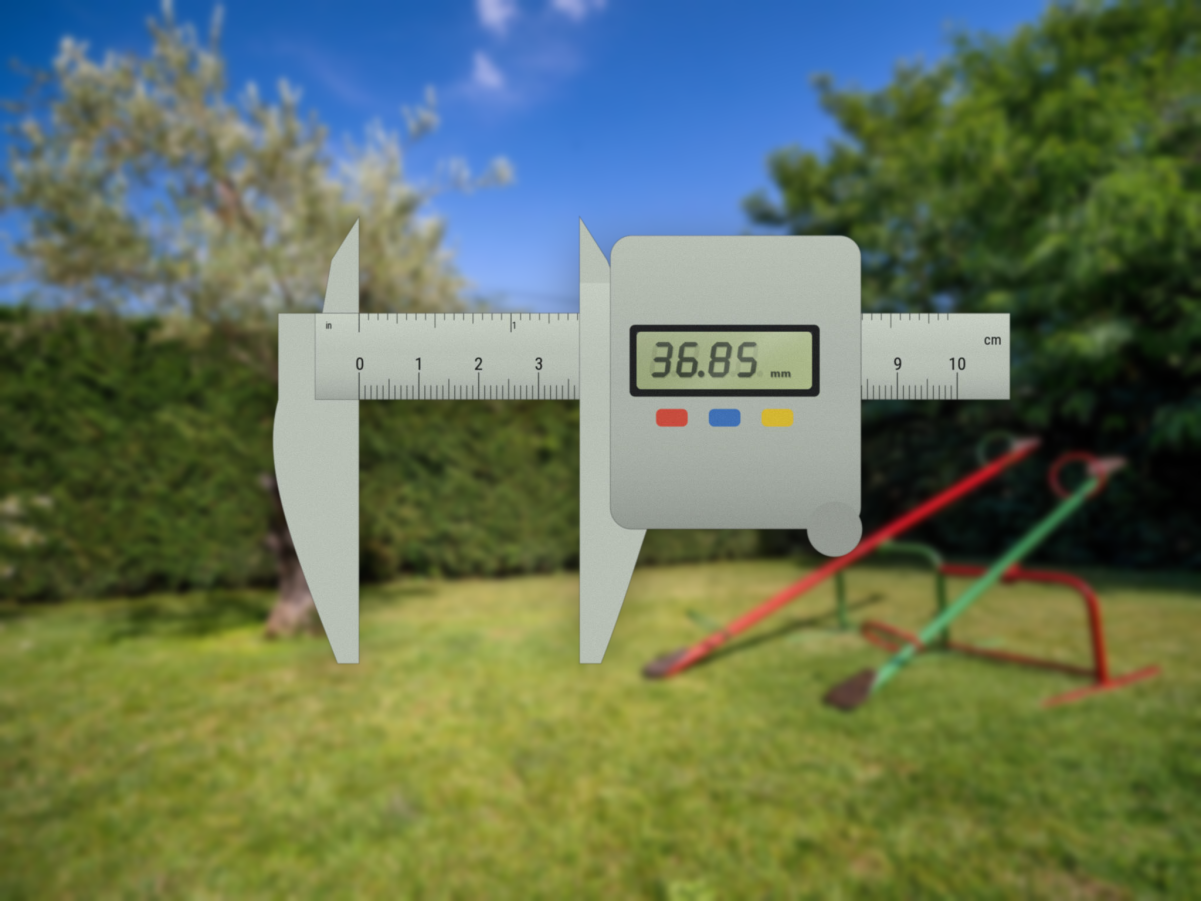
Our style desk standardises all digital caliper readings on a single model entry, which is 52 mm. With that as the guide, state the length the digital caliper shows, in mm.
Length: 36.85 mm
